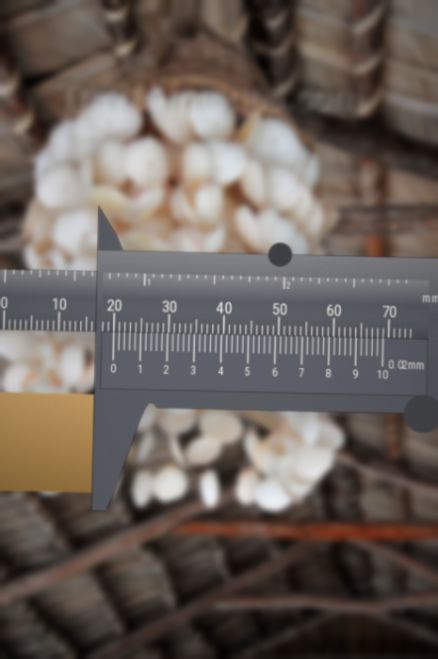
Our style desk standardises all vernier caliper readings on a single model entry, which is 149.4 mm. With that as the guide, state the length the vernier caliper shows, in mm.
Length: 20.0 mm
